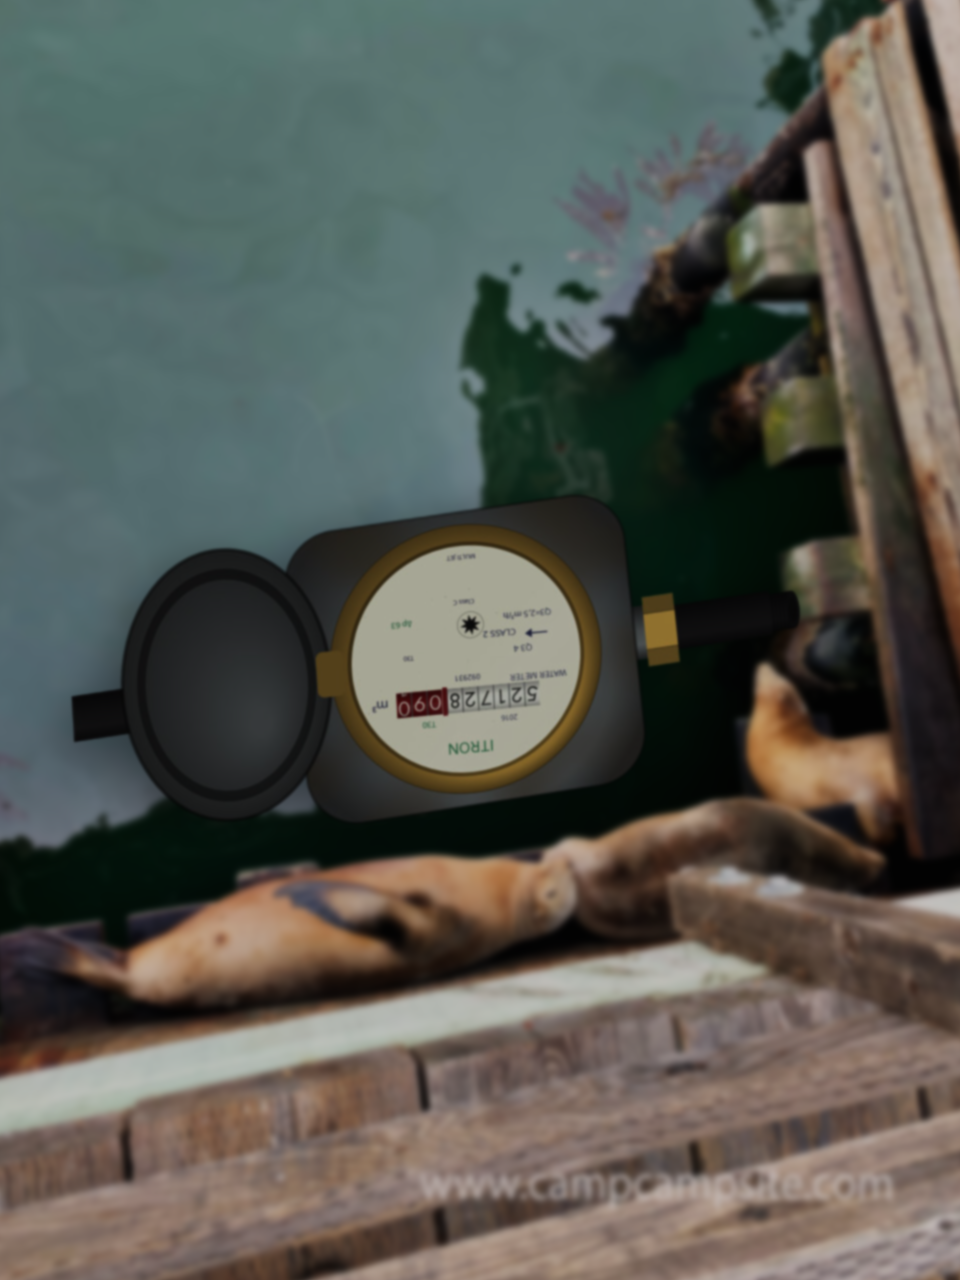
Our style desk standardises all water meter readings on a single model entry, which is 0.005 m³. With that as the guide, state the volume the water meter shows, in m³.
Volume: 521728.090 m³
